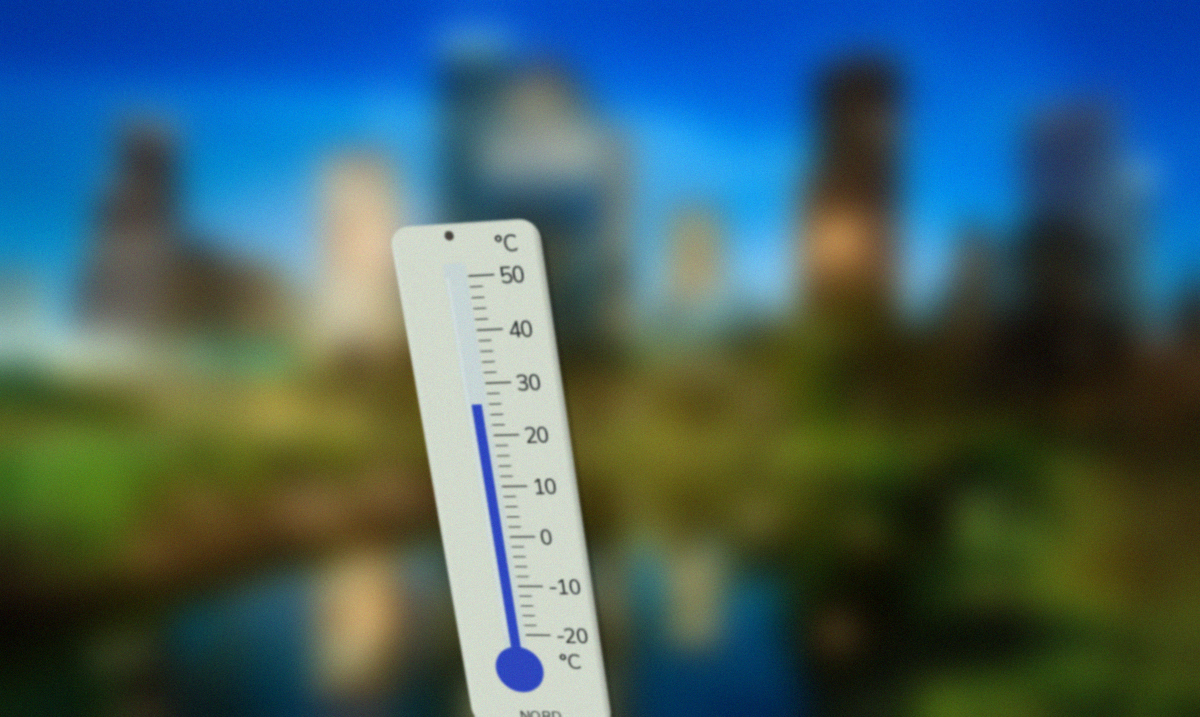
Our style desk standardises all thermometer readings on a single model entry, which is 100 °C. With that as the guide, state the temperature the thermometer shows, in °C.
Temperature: 26 °C
